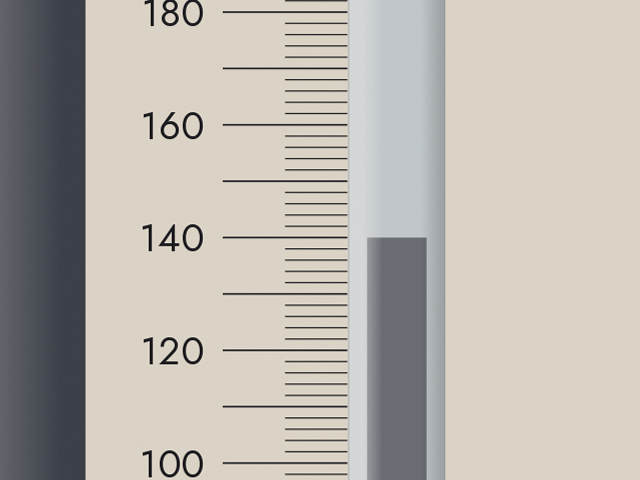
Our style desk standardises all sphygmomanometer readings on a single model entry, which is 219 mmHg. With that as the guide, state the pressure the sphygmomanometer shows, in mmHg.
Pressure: 140 mmHg
